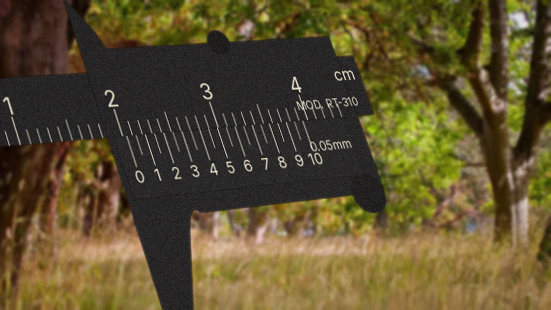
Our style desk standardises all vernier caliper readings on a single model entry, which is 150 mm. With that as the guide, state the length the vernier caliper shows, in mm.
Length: 20.4 mm
